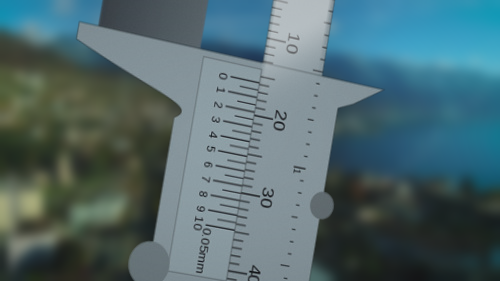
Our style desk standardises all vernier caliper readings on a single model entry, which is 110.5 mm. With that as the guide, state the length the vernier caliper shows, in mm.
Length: 15.8 mm
